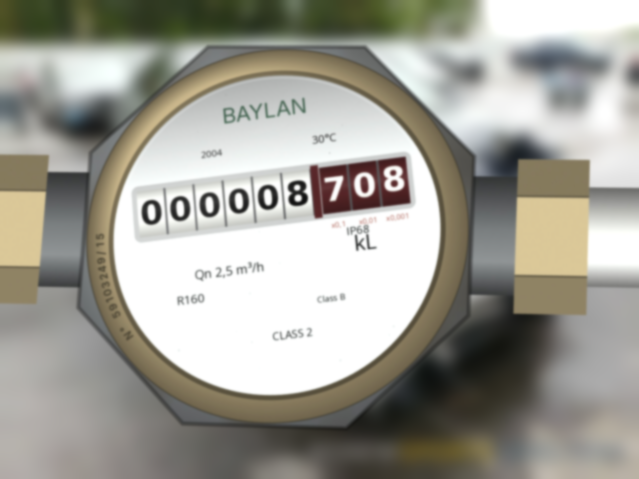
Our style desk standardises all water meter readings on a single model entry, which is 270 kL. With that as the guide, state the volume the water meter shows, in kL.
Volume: 8.708 kL
